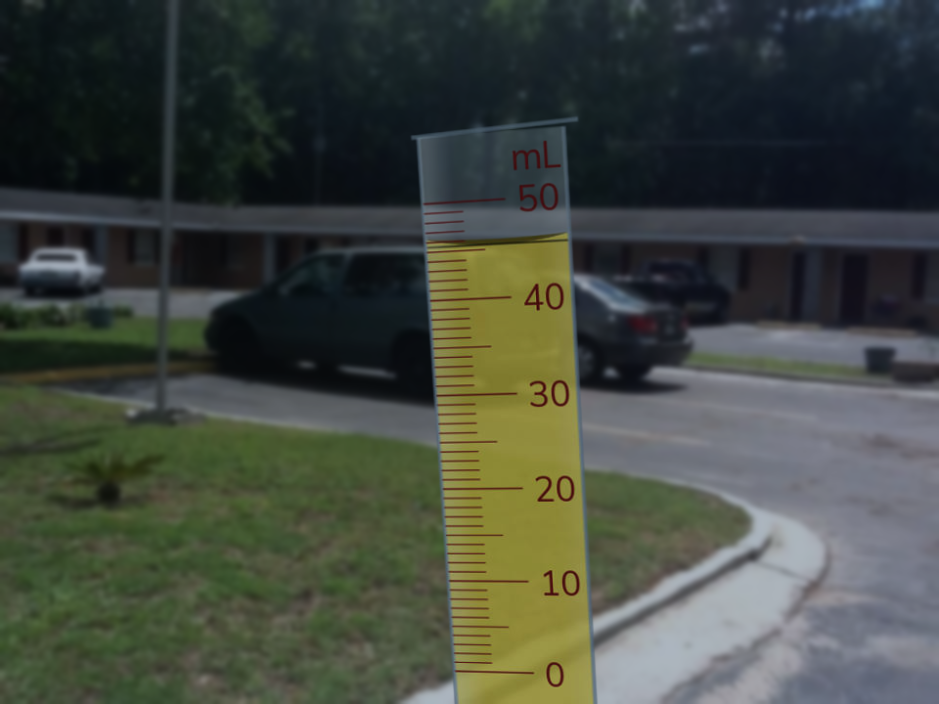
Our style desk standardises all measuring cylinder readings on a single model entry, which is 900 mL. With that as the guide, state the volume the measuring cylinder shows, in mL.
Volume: 45.5 mL
